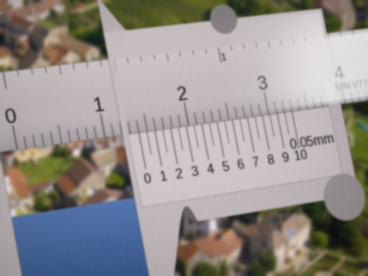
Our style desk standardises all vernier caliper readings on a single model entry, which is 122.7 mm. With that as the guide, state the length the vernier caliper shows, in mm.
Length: 14.0 mm
